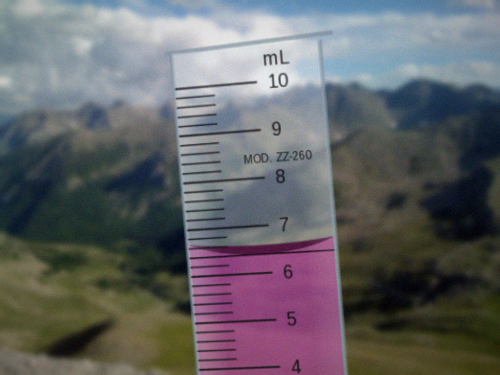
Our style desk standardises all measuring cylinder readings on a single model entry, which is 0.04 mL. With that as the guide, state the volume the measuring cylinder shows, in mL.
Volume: 6.4 mL
